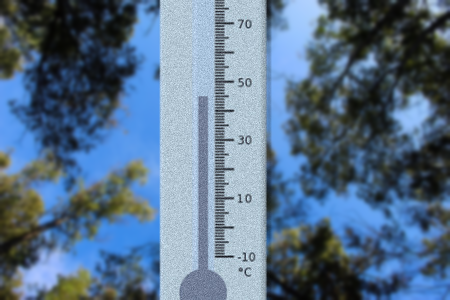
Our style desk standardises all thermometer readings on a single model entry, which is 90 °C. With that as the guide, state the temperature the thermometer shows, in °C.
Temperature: 45 °C
